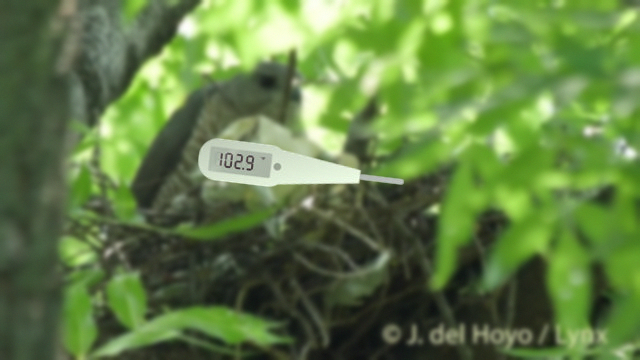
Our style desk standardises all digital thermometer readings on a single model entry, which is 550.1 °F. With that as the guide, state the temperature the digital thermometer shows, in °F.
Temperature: 102.9 °F
